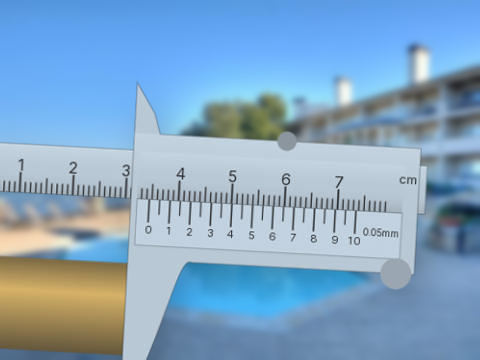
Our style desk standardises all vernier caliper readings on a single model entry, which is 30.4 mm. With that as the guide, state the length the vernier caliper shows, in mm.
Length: 34.5 mm
